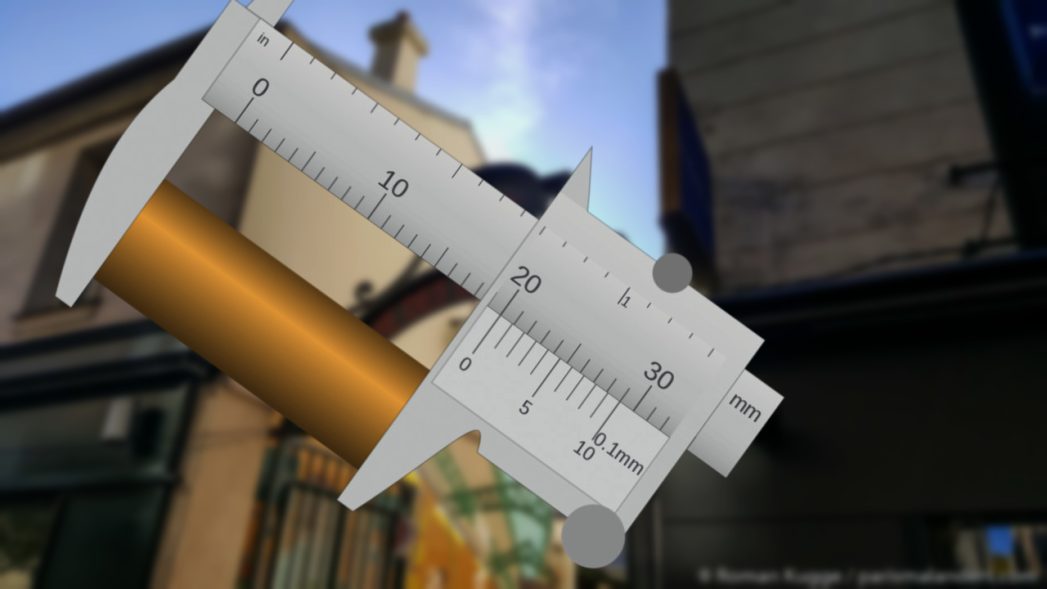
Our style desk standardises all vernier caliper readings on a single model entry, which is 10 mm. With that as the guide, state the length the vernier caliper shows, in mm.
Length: 20.0 mm
